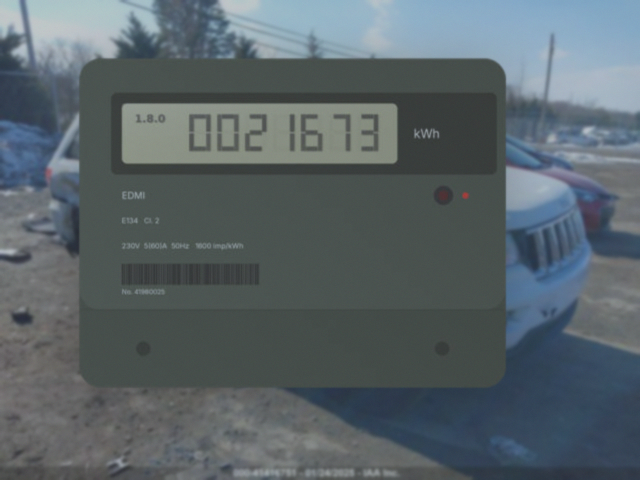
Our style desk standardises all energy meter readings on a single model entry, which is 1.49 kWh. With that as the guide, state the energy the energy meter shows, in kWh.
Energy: 21673 kWh
